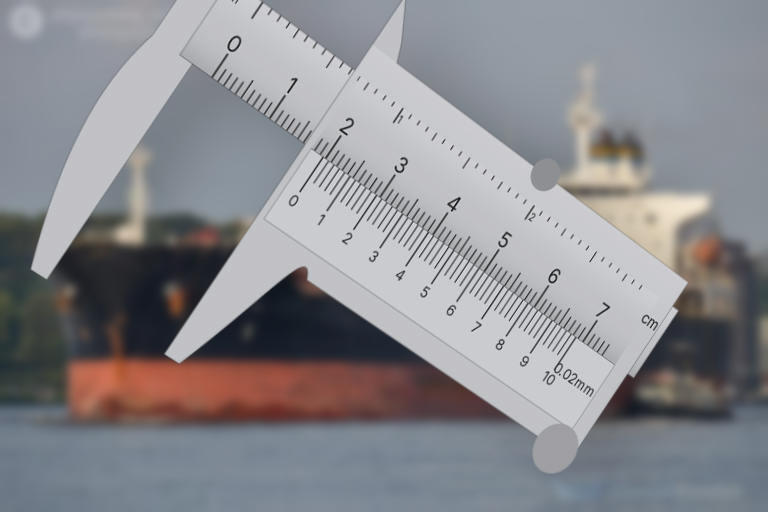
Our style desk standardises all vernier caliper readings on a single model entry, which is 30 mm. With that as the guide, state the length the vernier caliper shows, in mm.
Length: 19.6 mm
